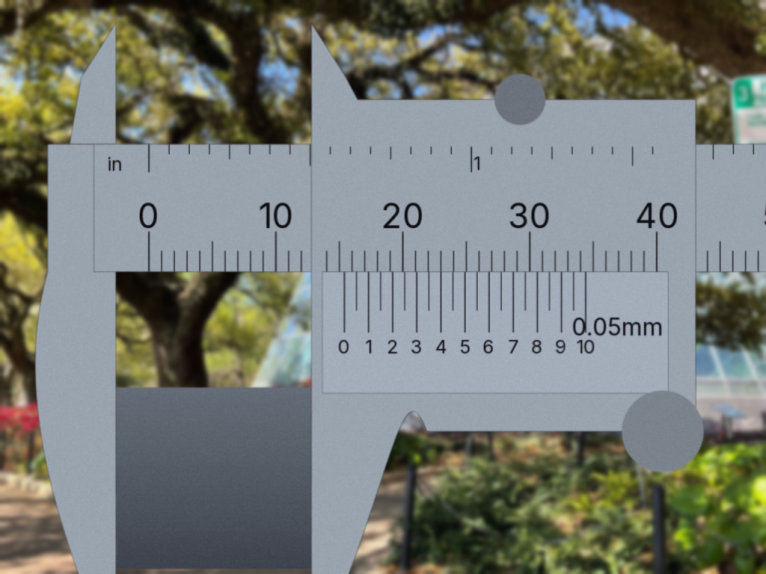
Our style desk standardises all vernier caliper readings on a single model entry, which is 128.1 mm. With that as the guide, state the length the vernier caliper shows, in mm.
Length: 15.4 mm
